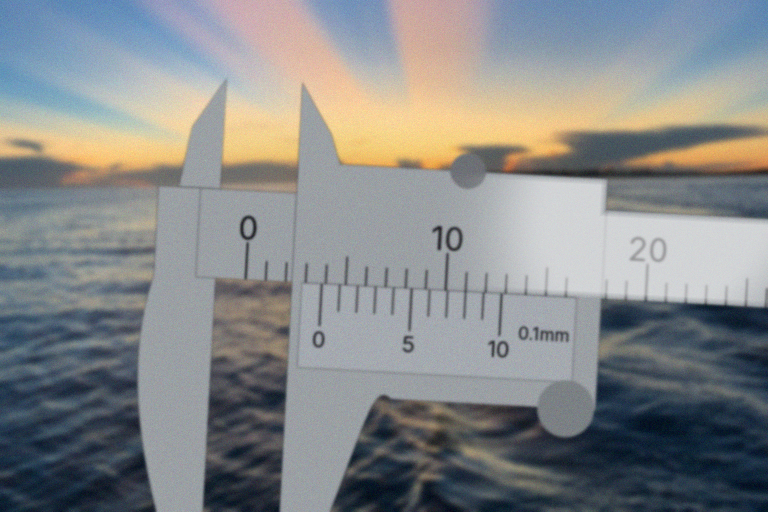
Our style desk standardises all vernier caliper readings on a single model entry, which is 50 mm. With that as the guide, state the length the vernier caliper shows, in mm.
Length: 3.8 mm
